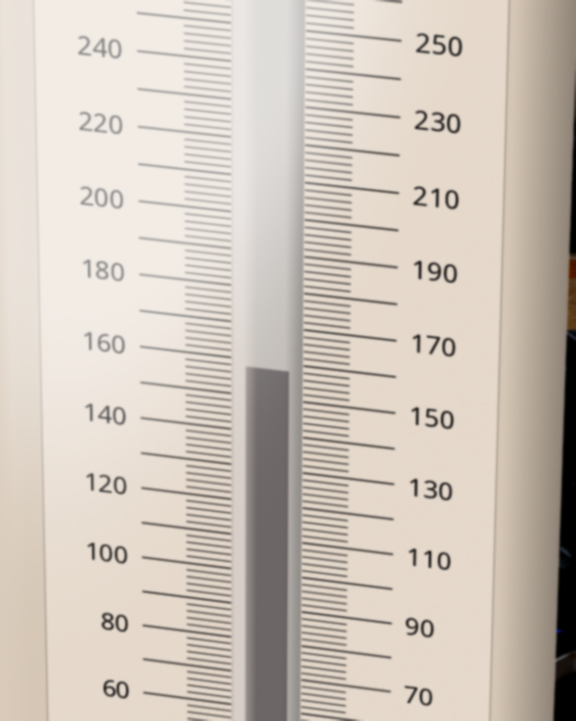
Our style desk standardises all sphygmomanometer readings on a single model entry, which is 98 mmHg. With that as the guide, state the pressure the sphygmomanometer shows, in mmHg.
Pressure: 158 mmHg
